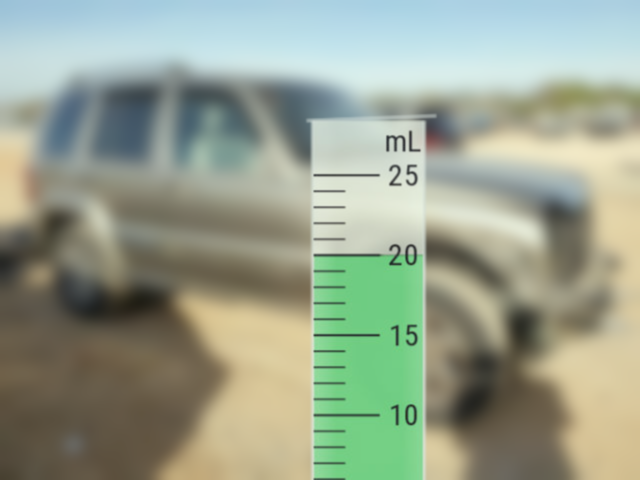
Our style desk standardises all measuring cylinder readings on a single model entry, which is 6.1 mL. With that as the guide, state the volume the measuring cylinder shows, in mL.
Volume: 20 mL
